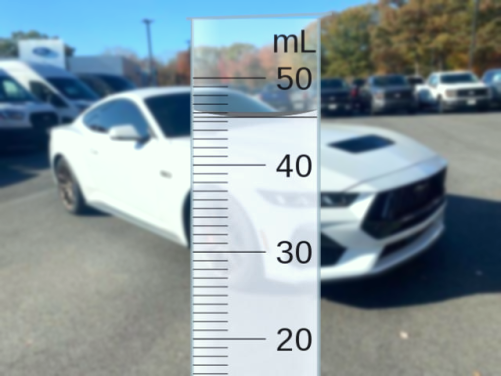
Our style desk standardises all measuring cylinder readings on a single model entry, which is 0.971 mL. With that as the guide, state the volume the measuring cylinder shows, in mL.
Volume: 45.5 mL
